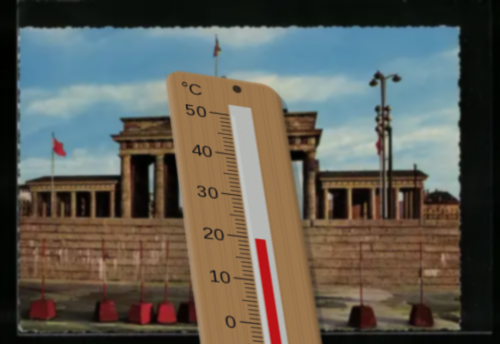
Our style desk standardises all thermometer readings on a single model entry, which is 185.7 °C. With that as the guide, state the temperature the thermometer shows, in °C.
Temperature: 20 °C
